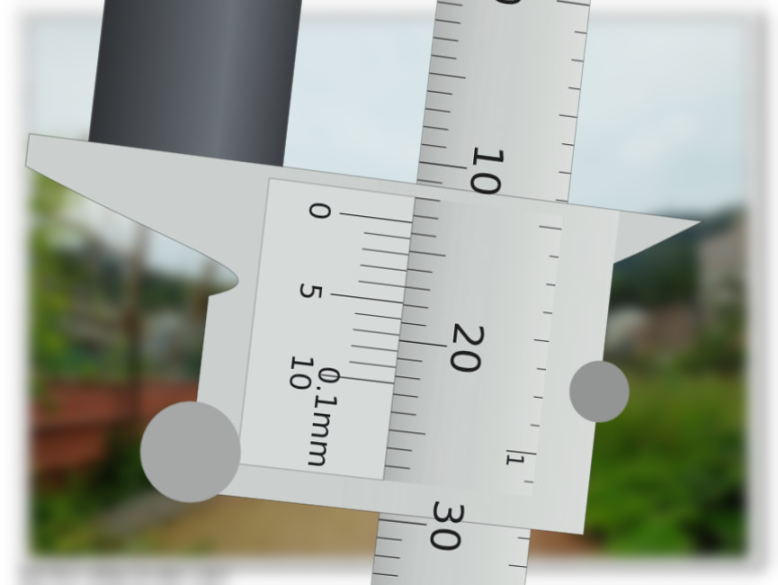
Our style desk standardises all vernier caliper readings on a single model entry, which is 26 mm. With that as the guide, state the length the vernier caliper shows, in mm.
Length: 13.4 mm
